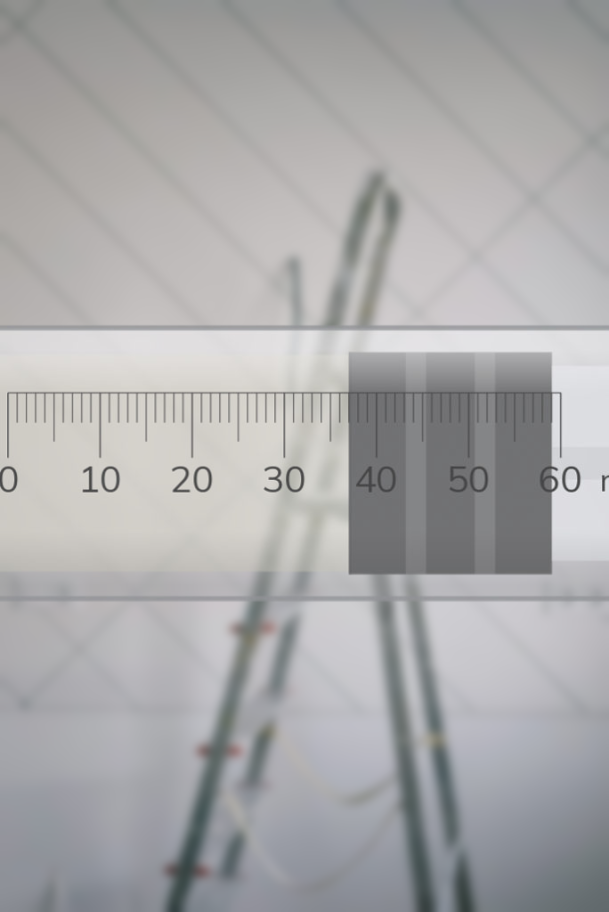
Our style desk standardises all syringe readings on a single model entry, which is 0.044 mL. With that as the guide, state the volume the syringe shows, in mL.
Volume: 37 mL
